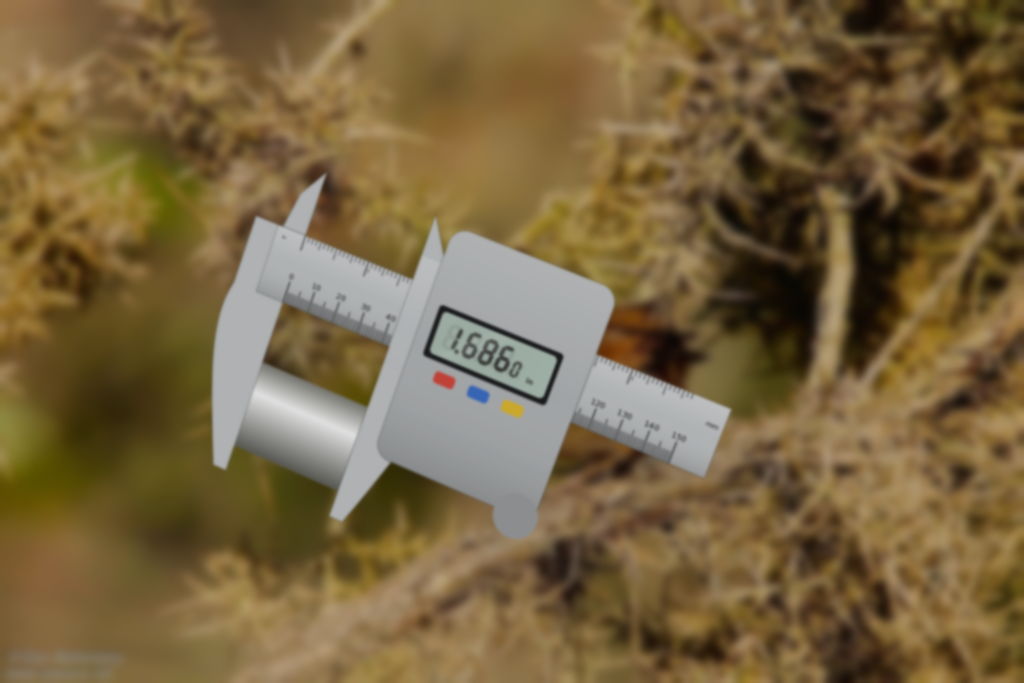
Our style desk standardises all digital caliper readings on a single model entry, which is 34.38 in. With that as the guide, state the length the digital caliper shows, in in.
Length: 1.6860 in
